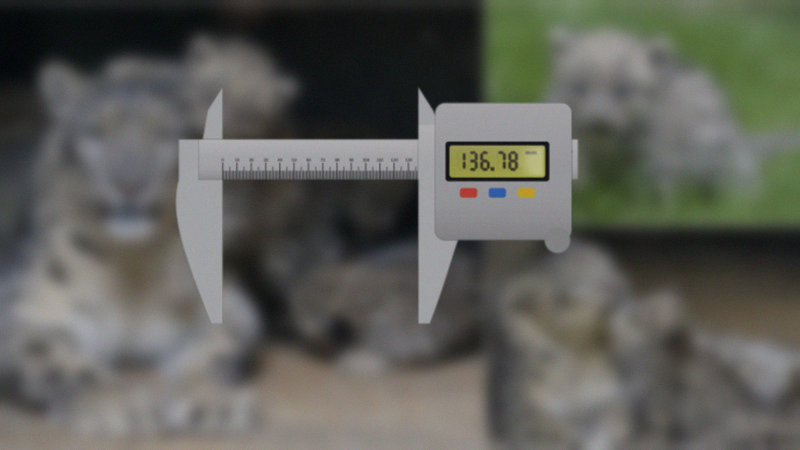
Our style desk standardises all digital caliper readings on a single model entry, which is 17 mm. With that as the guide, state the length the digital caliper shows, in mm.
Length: 136.78 mm
